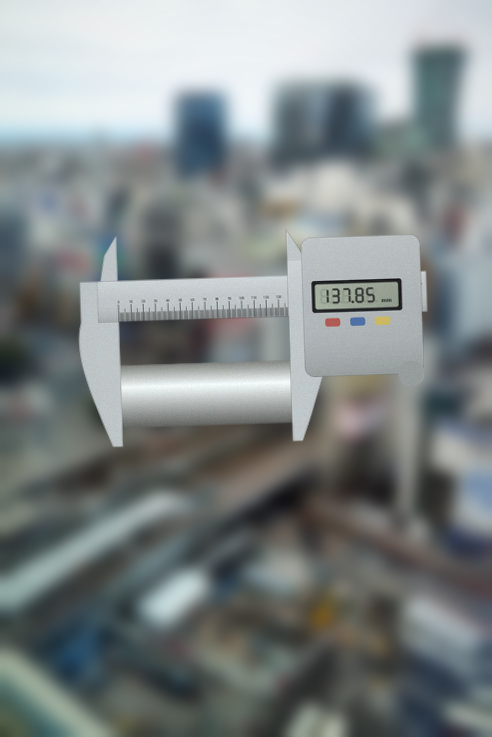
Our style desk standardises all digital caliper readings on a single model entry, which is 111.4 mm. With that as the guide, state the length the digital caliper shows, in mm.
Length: 137.85 mm
